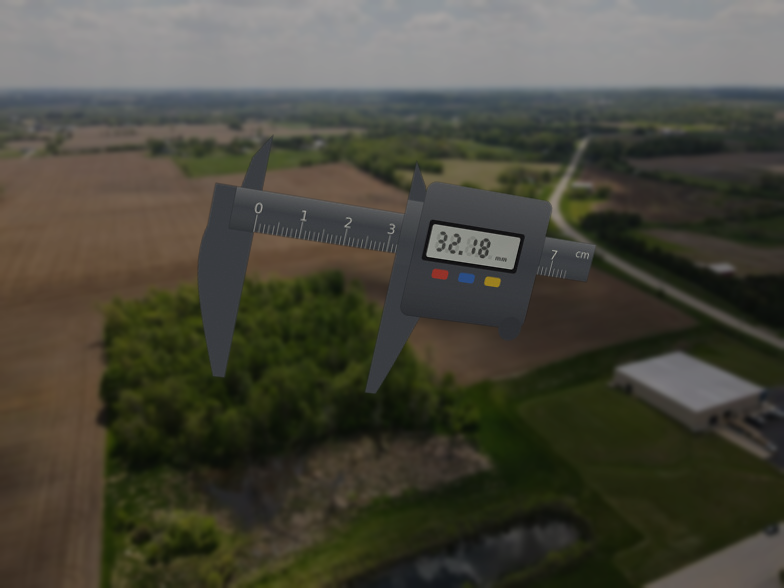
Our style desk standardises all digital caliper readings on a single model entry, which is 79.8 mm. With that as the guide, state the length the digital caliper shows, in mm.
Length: 32.18 mm
